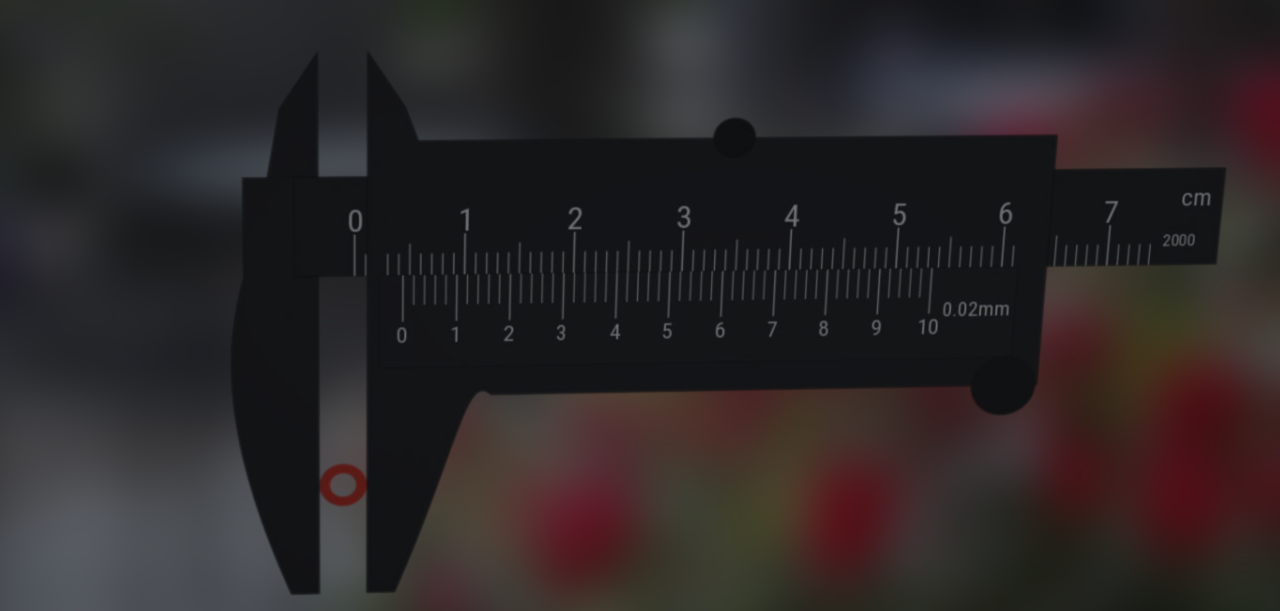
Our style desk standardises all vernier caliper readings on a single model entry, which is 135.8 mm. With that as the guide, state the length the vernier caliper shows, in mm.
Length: 4.4 mm
